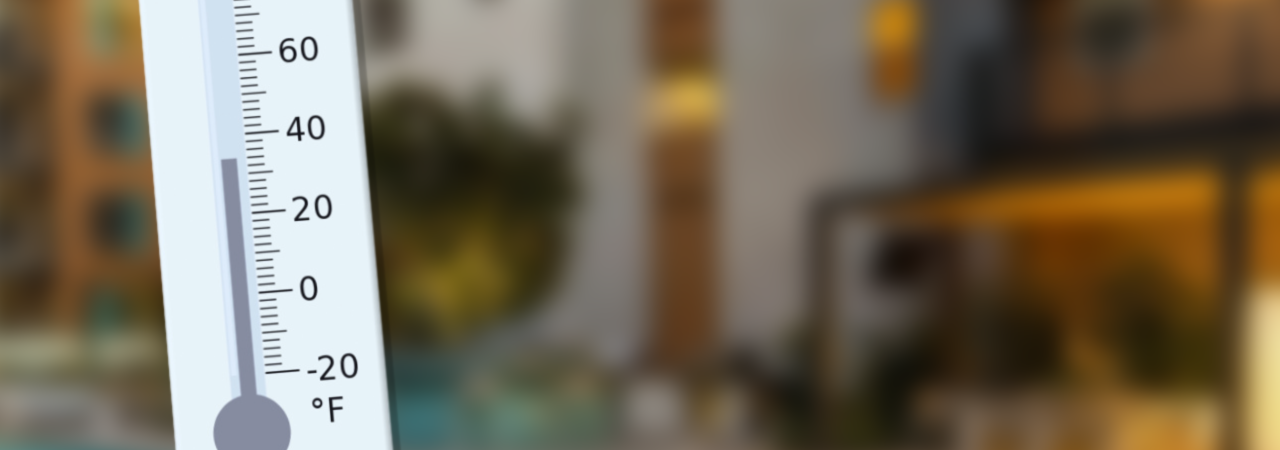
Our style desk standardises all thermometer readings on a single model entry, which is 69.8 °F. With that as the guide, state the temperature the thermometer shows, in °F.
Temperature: 34 °F
